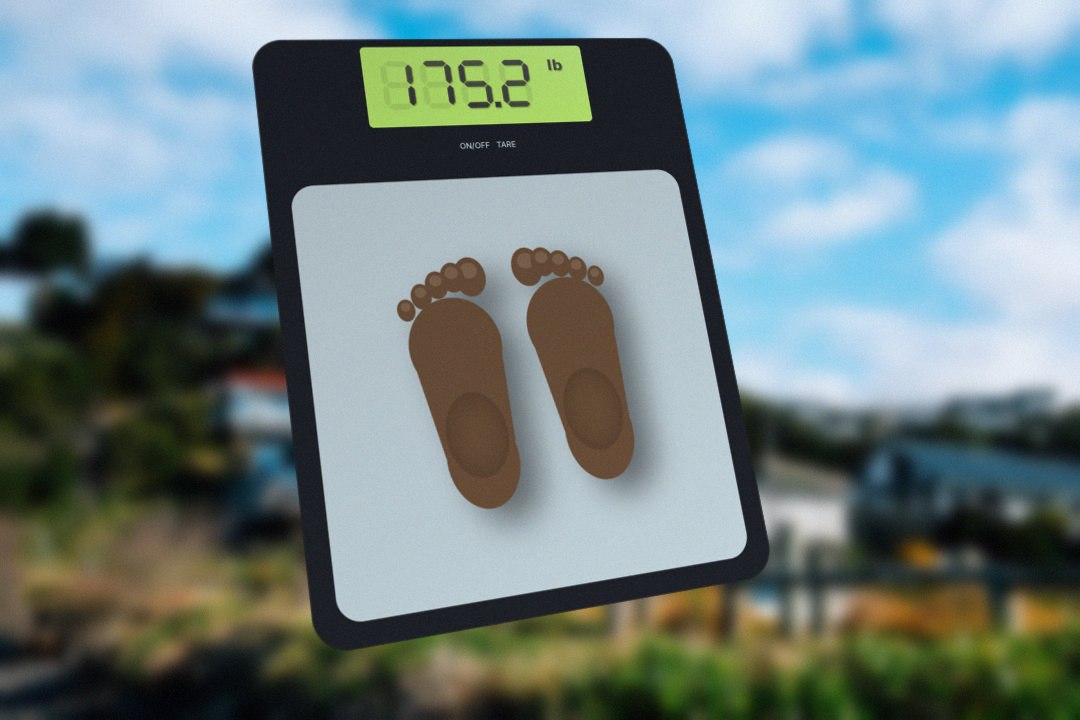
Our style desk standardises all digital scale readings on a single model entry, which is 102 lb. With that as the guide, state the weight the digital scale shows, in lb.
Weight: 175.2 lb
